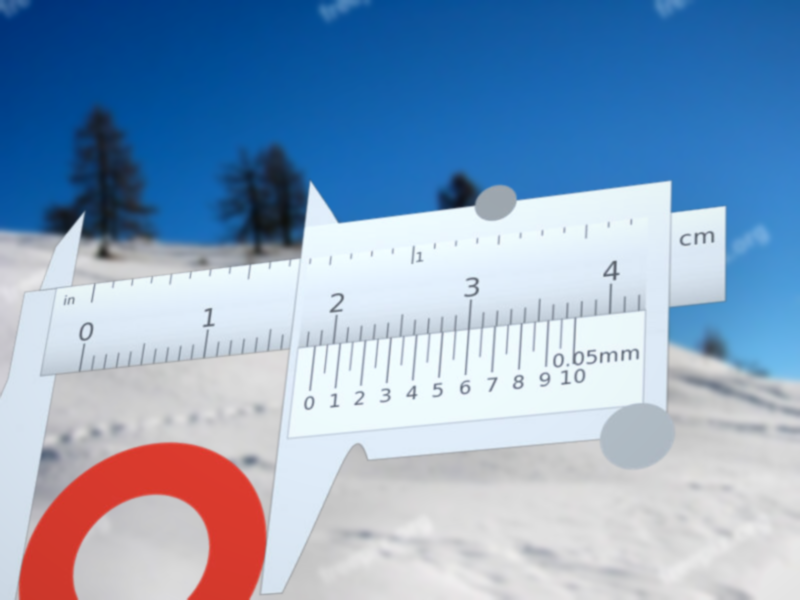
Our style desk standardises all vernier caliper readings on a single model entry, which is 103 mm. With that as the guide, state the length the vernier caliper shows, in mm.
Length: 18.6 mm
